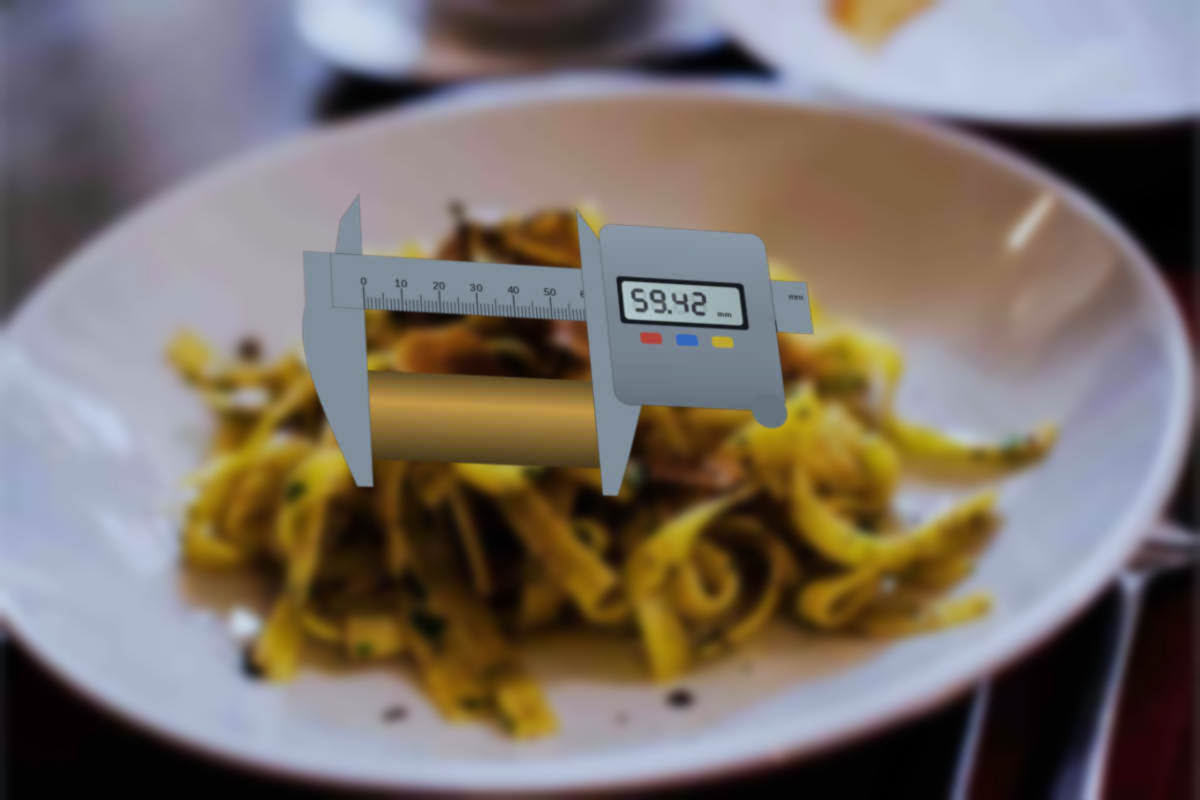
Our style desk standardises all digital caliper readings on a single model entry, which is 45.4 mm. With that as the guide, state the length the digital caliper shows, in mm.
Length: 59.42 mm
